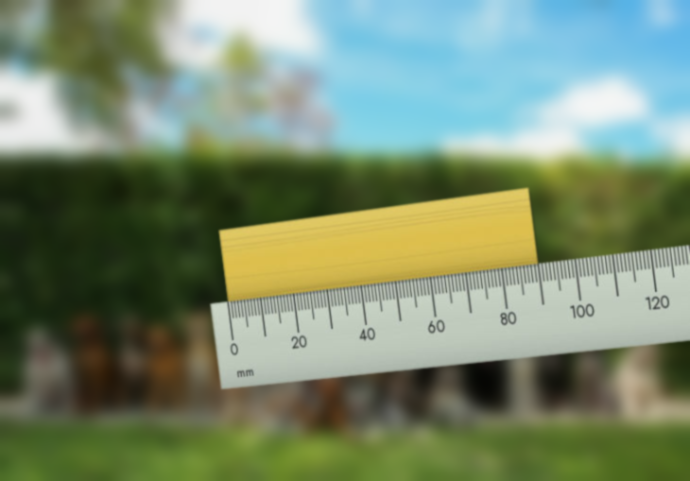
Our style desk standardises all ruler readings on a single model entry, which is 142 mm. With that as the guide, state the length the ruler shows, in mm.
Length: 90 mm
